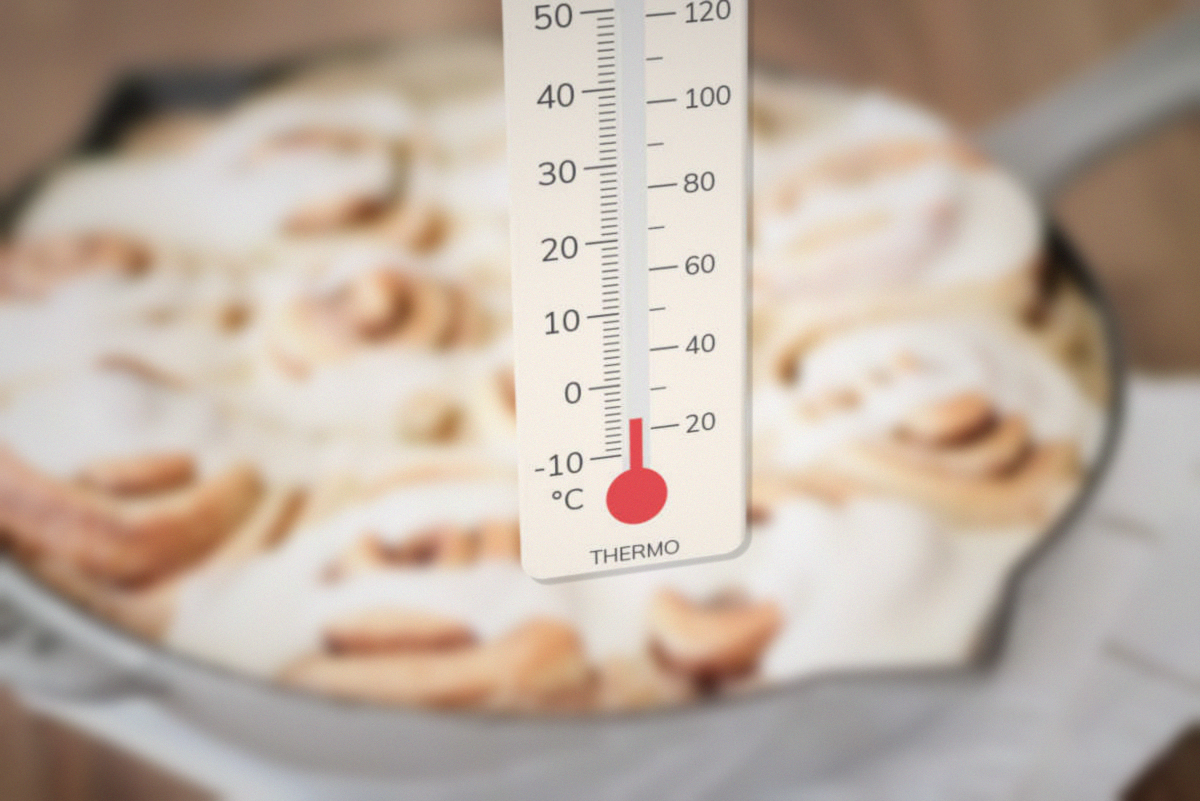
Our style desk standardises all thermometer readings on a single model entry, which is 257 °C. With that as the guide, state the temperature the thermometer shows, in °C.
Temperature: -5 °C
